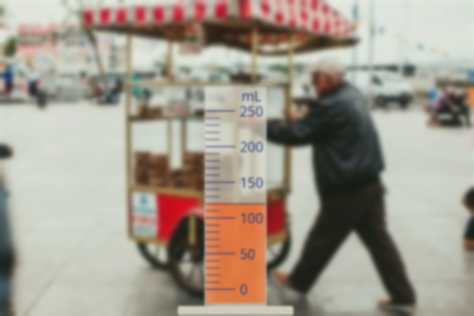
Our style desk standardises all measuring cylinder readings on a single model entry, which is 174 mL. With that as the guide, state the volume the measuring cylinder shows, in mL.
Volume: 120 mL
